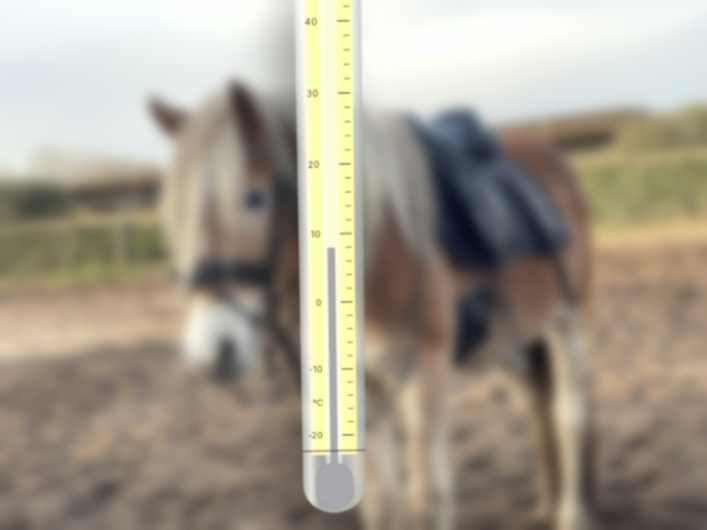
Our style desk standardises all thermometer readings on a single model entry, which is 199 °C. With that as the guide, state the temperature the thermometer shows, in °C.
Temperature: 8 °C
